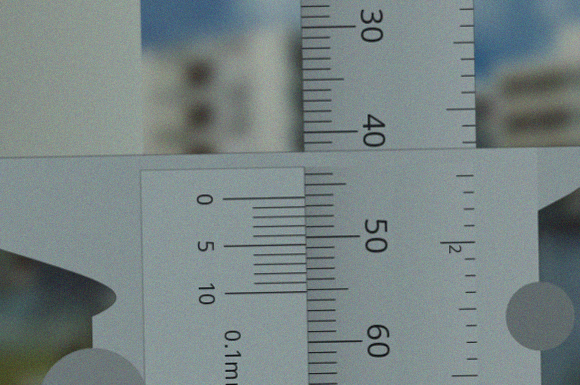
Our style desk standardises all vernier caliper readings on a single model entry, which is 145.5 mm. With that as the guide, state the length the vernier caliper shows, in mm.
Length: 46.2 mm
